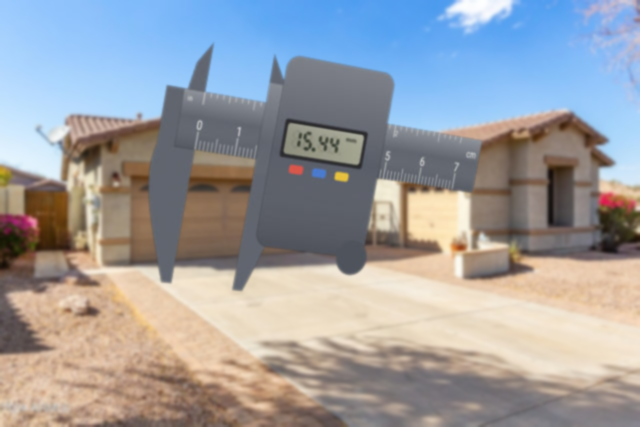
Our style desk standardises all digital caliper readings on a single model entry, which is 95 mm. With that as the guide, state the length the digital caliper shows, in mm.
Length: 15.44 mm
